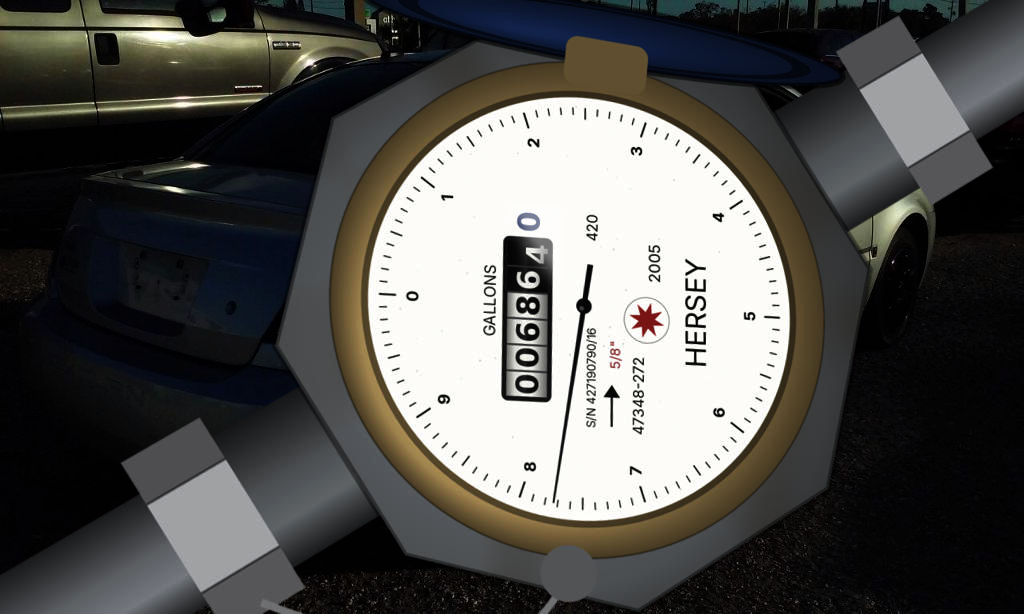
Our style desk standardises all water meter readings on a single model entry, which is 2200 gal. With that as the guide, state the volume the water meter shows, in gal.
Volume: 68637.7 gal
